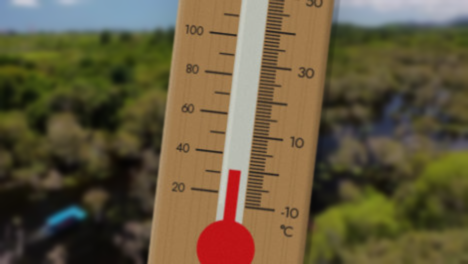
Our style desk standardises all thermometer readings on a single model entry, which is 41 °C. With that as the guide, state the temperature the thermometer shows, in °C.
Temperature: 0 °C
